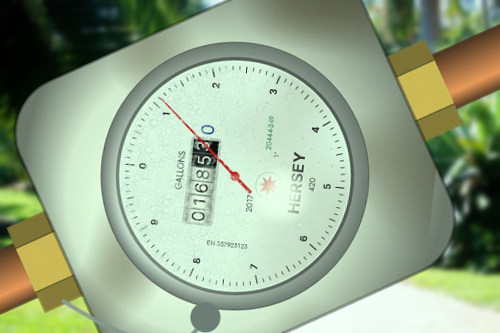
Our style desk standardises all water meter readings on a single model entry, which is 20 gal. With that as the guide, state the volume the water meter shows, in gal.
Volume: 168531.1 gal
